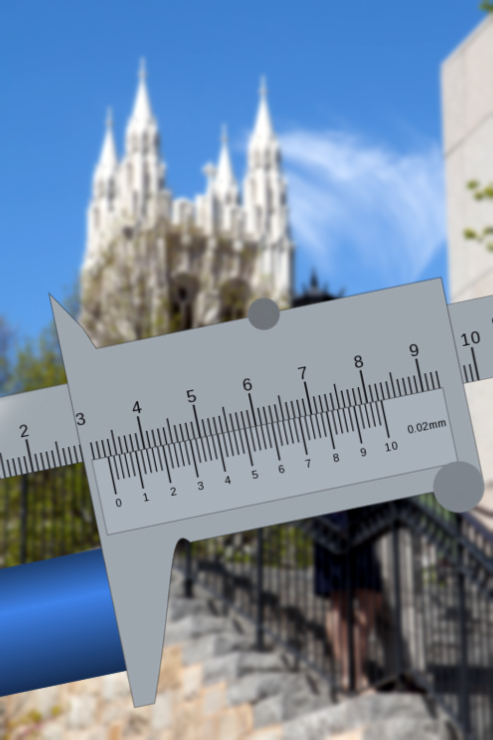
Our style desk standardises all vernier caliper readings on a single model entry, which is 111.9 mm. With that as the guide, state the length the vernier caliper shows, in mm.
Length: 33.5 mm
